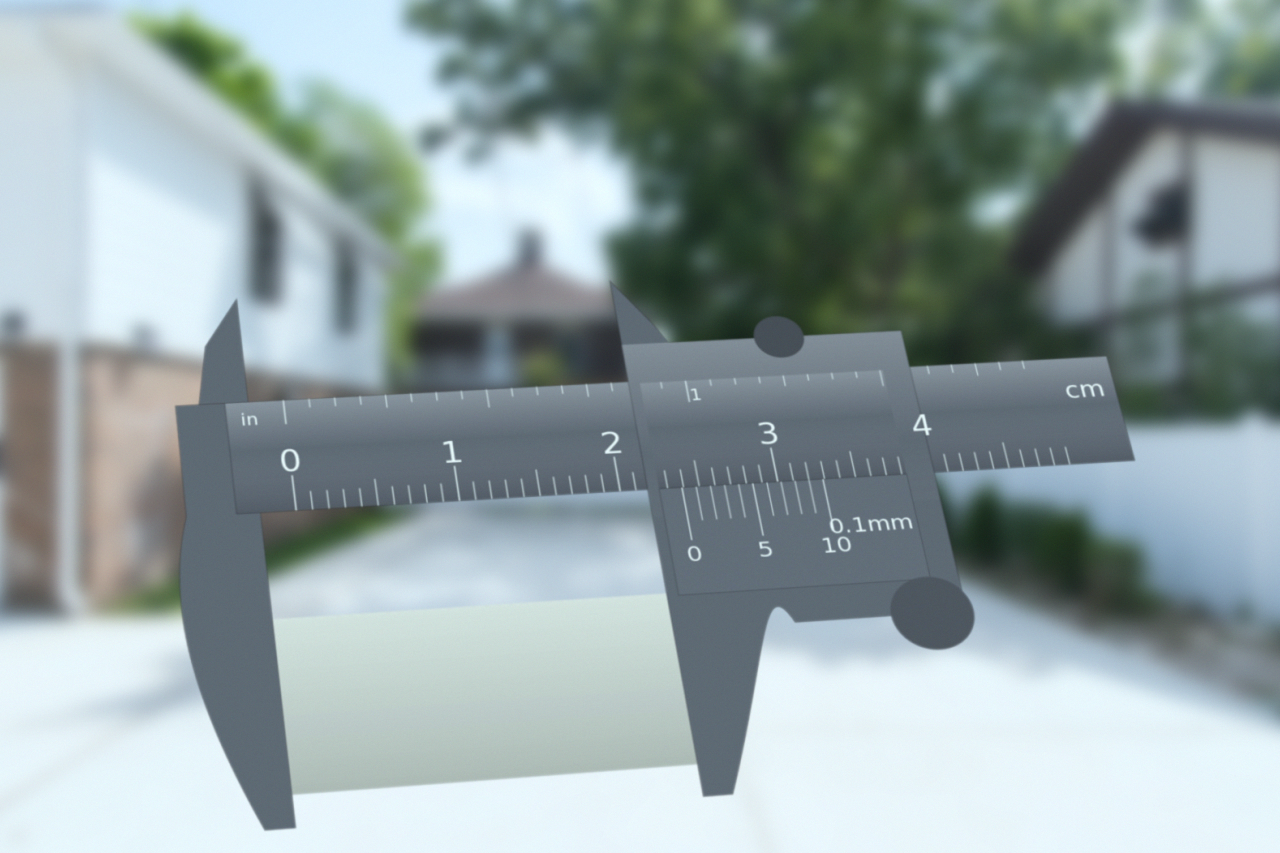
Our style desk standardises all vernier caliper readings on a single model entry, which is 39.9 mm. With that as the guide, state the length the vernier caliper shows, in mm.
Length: 23.9 mm
